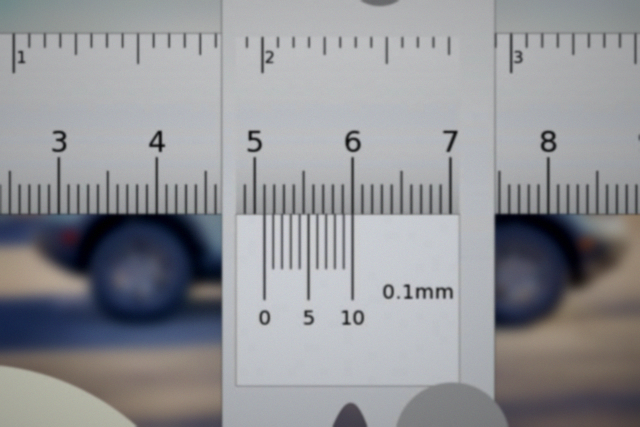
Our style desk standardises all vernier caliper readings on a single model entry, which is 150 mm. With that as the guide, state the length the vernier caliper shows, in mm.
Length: 51.0 mm
